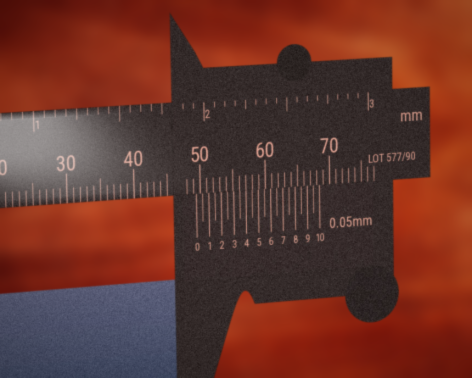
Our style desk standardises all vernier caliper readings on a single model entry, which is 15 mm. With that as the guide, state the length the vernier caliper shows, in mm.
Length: 49.4 mm
